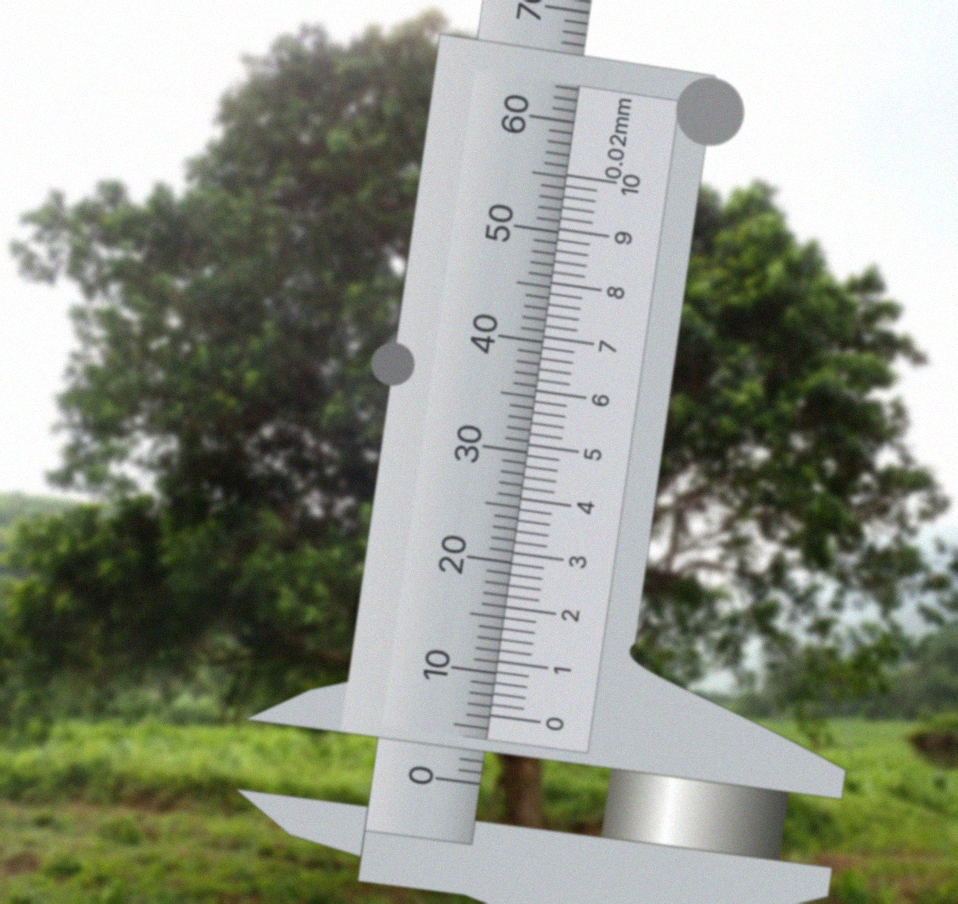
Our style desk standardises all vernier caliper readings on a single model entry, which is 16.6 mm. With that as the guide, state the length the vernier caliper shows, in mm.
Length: 6.2 mm
